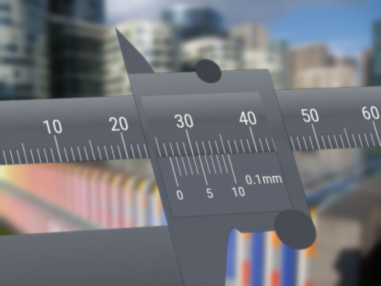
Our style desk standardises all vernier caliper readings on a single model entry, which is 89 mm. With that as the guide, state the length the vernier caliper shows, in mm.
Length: 26.4 mm
